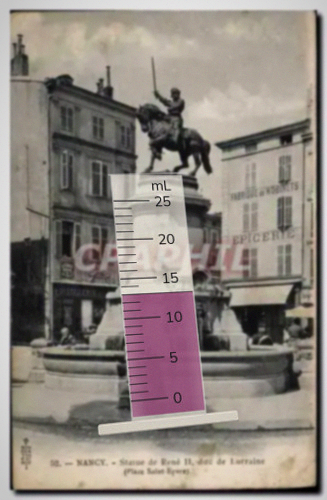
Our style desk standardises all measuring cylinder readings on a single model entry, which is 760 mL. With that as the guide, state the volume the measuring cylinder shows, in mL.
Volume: 13 mL
